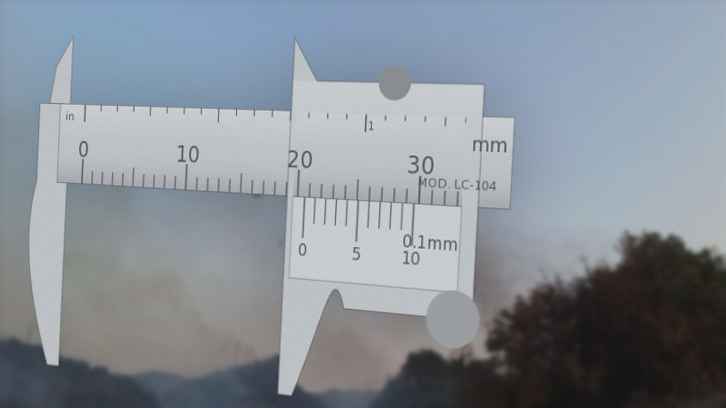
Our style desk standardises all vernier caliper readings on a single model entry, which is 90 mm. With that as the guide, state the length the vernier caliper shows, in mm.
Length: 20.6 mm
